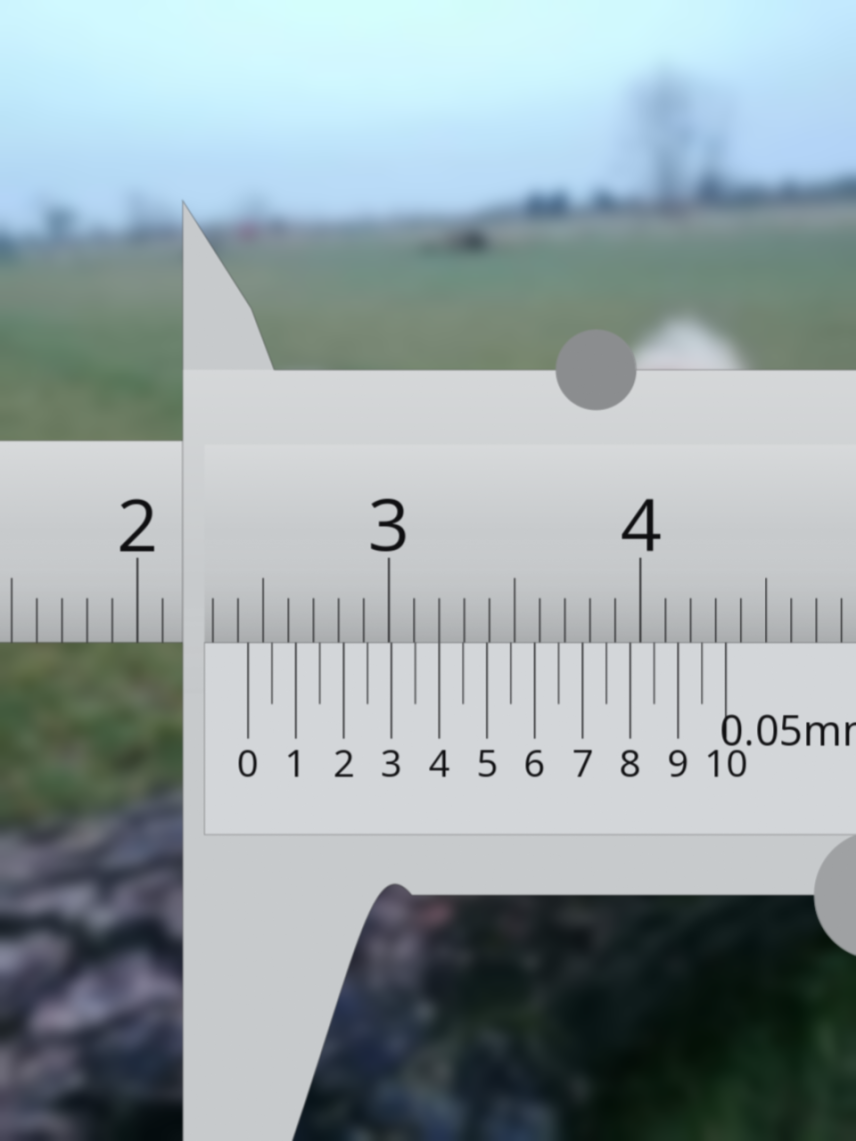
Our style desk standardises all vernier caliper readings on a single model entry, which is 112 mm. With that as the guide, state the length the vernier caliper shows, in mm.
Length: 24.40 mm
